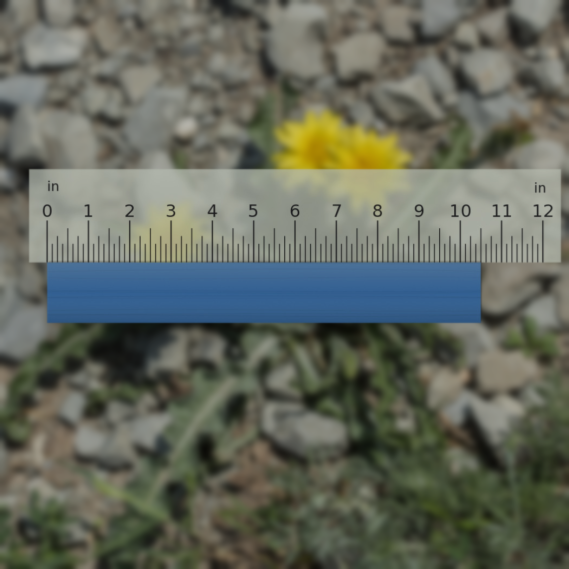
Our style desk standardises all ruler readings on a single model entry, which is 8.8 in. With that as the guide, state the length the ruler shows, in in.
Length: 10.5 in
